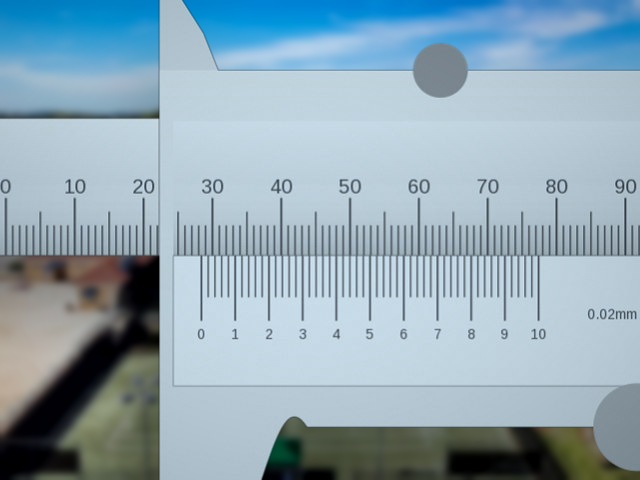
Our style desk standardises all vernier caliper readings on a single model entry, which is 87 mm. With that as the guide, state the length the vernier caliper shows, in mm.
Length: 28.4 mm
